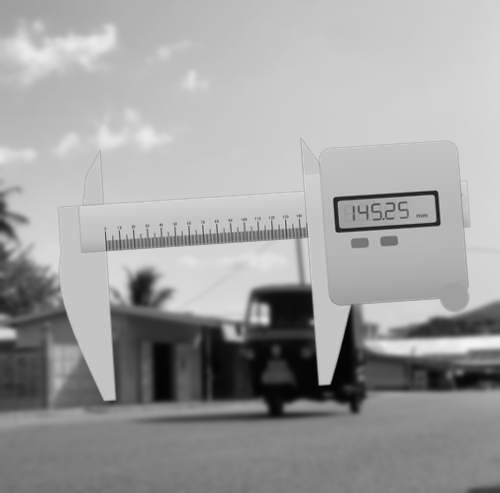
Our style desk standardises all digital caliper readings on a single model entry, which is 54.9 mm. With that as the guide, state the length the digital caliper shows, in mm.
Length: 145.25 mm
